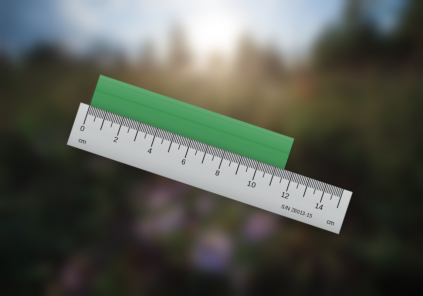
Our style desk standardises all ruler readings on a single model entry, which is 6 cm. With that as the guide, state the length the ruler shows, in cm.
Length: 11.5 cm
